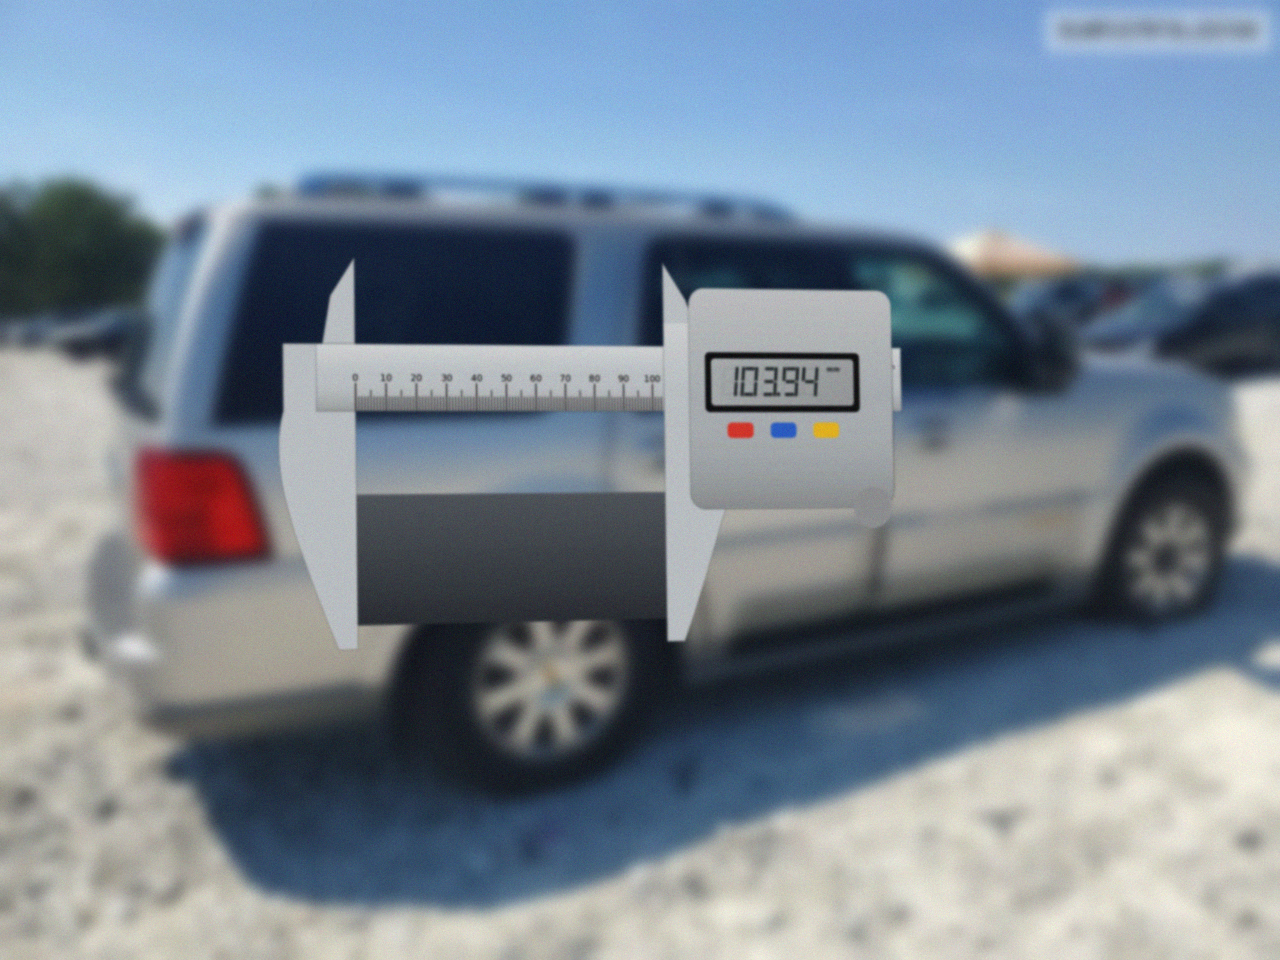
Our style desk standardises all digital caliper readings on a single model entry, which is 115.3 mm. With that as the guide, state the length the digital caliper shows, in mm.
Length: 103.94 mm
